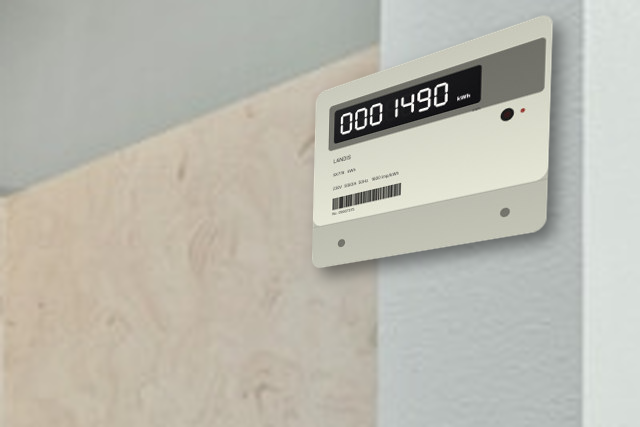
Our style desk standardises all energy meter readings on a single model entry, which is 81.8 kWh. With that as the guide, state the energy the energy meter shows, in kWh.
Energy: 1490 kWh
